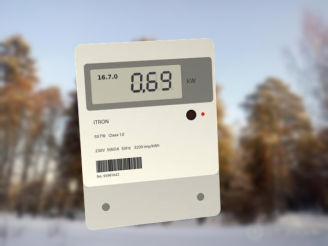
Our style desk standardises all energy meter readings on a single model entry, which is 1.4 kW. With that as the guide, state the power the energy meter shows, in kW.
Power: 0.69 kW
